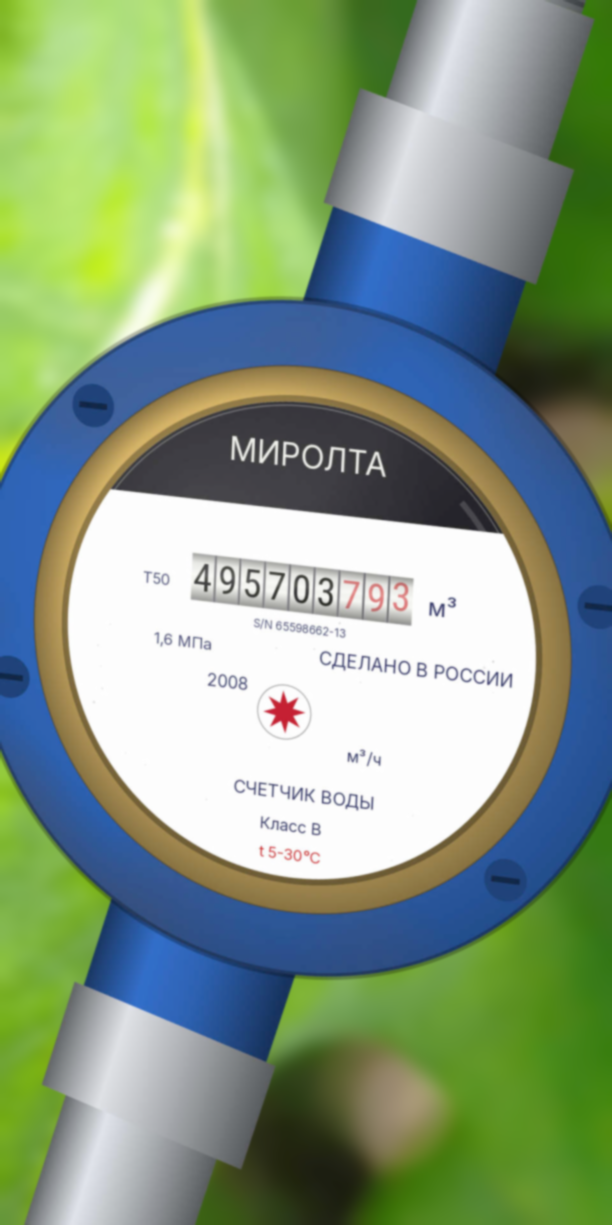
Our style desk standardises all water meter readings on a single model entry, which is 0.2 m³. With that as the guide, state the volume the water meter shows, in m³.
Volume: 495703.793 m³
